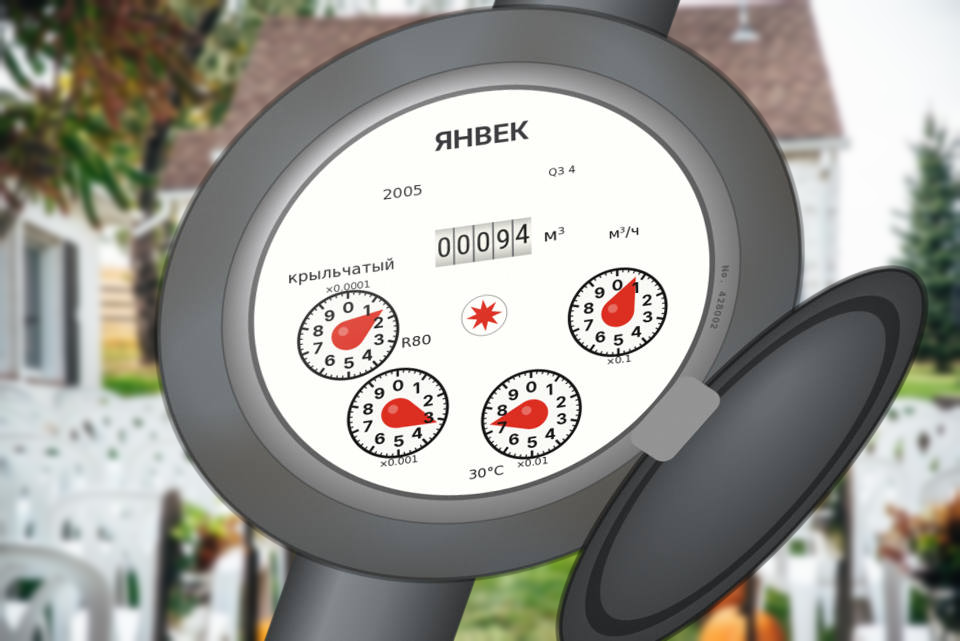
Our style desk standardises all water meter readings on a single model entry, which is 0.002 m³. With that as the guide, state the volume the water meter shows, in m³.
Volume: 94.0731 m³
